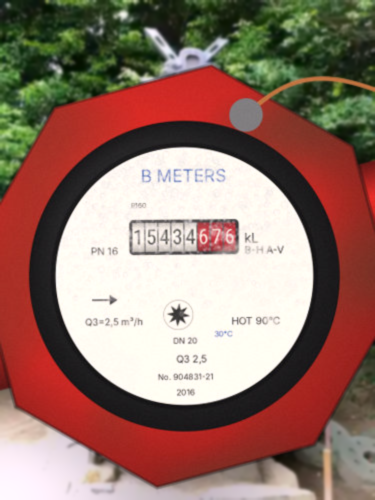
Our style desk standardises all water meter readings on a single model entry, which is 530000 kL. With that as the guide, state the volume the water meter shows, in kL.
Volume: 15434.676 kL
